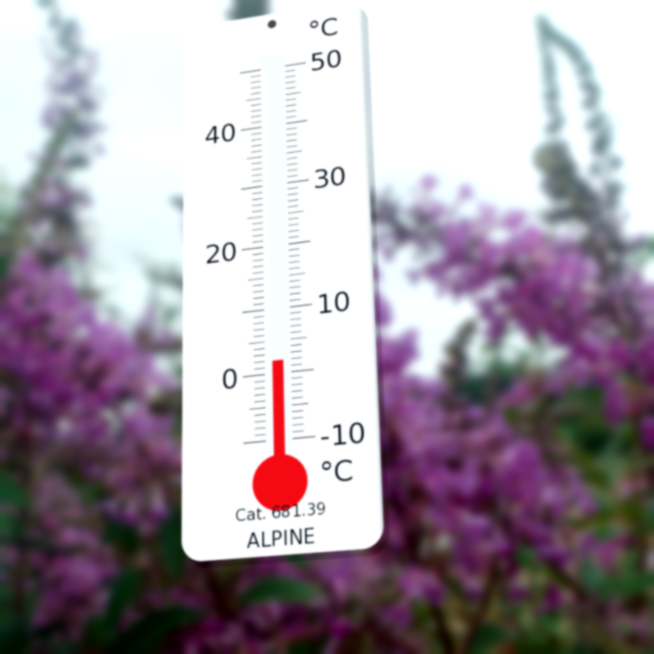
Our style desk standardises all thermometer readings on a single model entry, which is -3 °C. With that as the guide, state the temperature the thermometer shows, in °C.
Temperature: 2 °C
